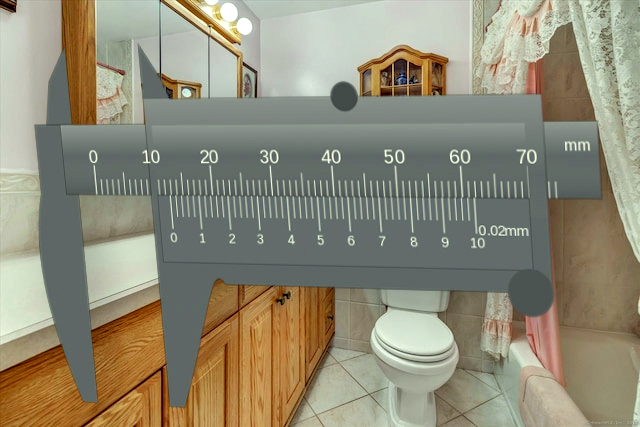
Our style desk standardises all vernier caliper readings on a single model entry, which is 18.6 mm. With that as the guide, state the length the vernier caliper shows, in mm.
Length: 12.8 mm
